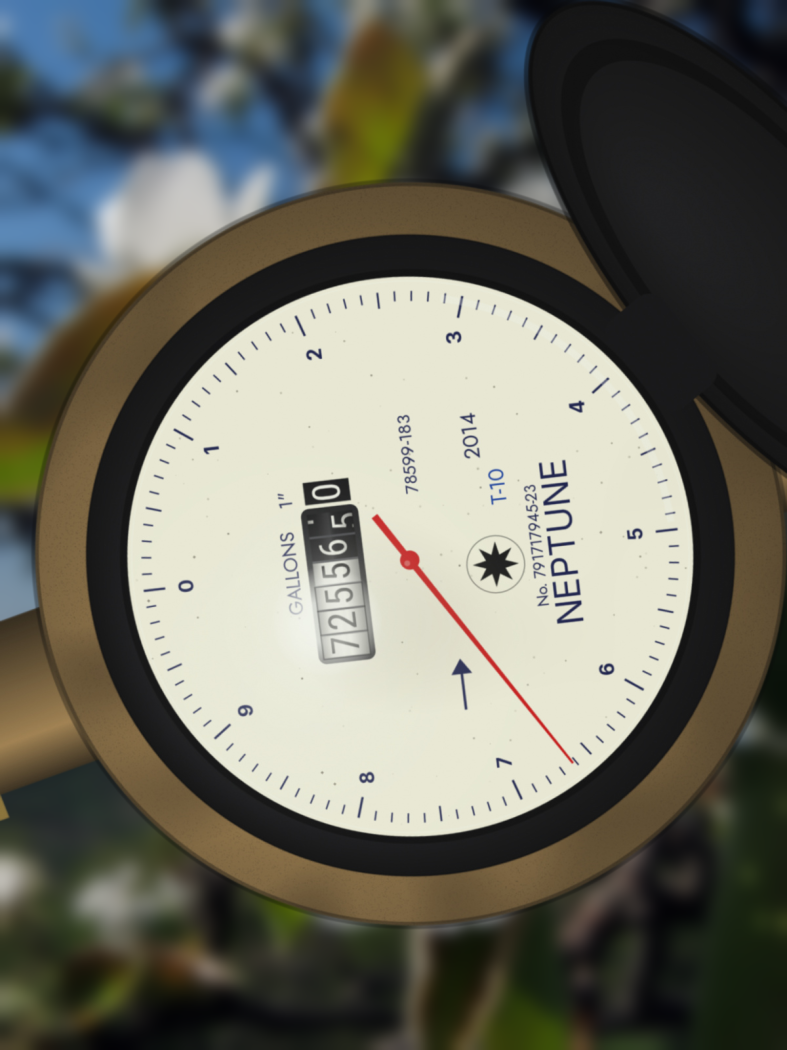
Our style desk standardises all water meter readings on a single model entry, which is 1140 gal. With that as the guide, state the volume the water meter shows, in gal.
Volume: 7255646.6 gal
